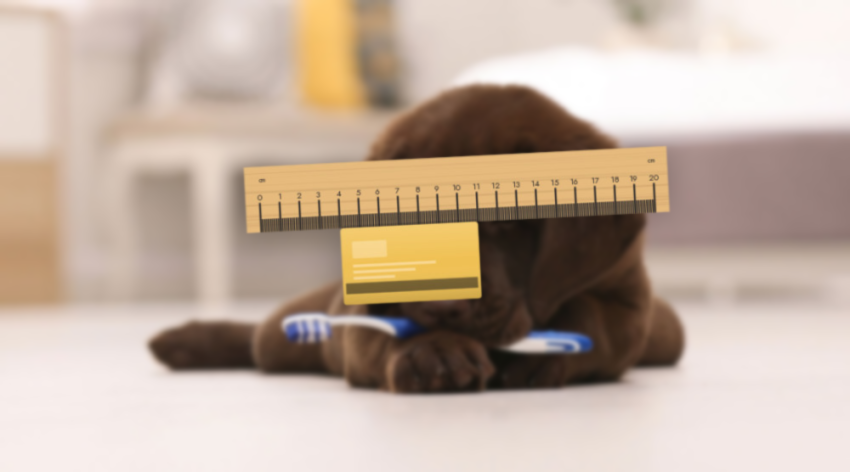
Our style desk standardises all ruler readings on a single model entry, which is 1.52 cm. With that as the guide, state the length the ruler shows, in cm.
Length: 7 cm
